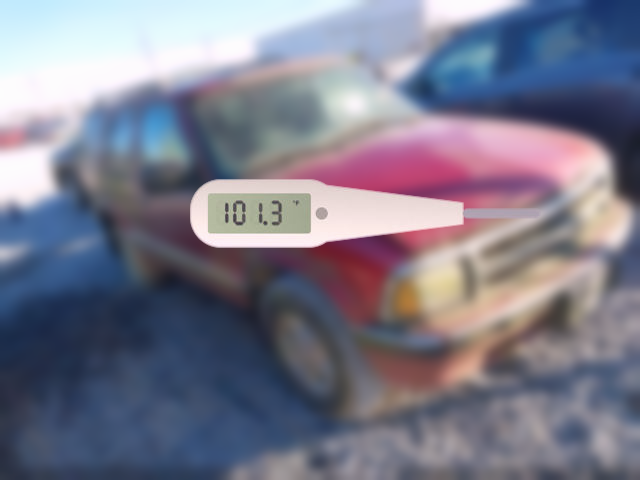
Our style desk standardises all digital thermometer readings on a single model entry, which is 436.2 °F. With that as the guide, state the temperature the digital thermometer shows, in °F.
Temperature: 101.3 °F
